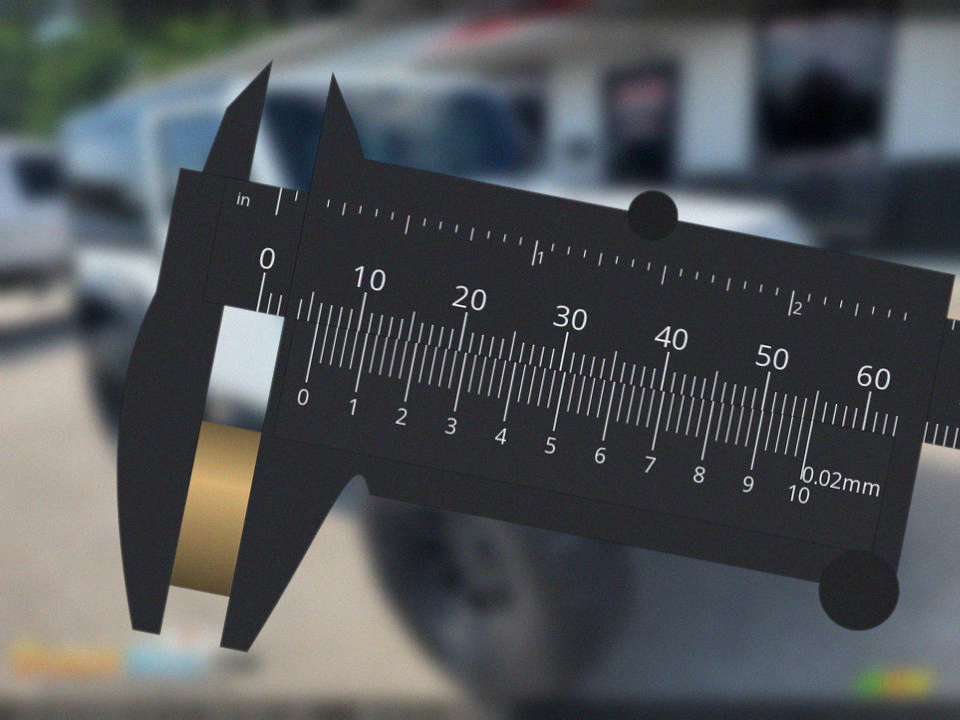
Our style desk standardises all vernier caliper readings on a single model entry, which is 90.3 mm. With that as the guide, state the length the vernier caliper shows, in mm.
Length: 6.0 mm
